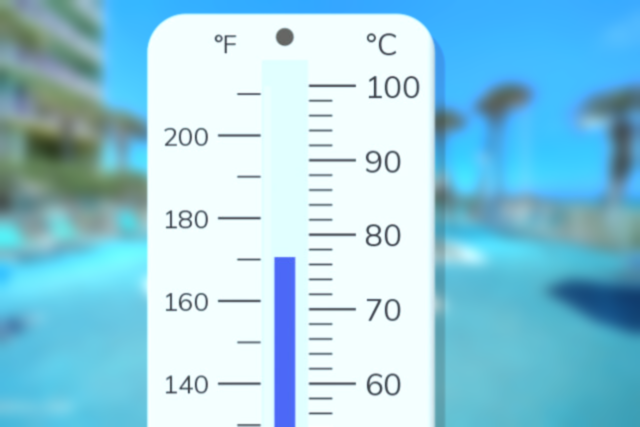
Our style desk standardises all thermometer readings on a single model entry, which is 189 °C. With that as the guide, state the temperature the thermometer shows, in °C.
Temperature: 77 °C
